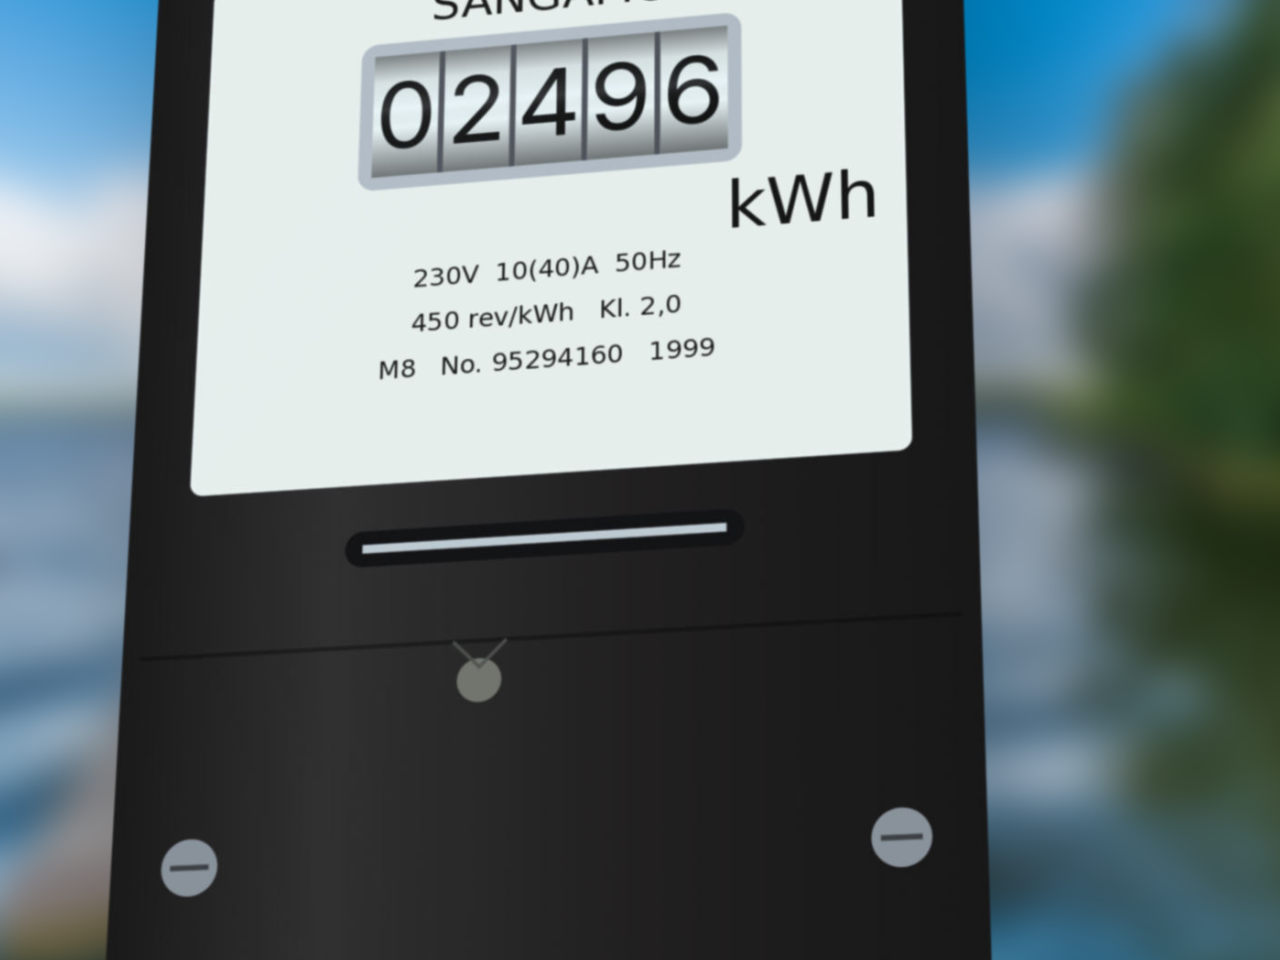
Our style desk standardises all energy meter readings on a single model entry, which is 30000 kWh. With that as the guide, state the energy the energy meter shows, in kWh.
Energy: 2496 kWh
